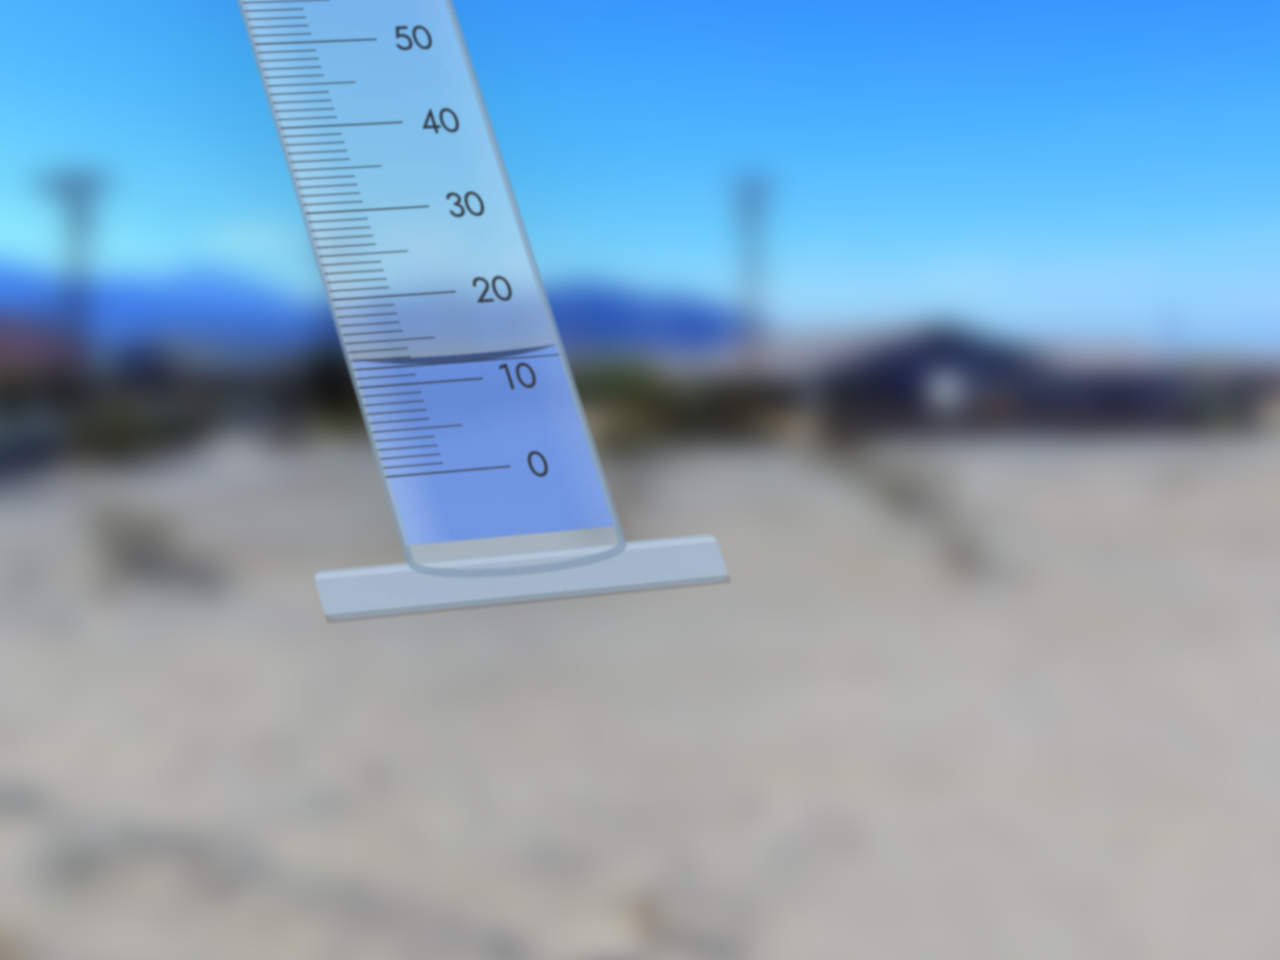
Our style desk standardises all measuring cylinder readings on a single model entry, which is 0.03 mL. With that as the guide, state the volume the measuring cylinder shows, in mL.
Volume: 12 mL
